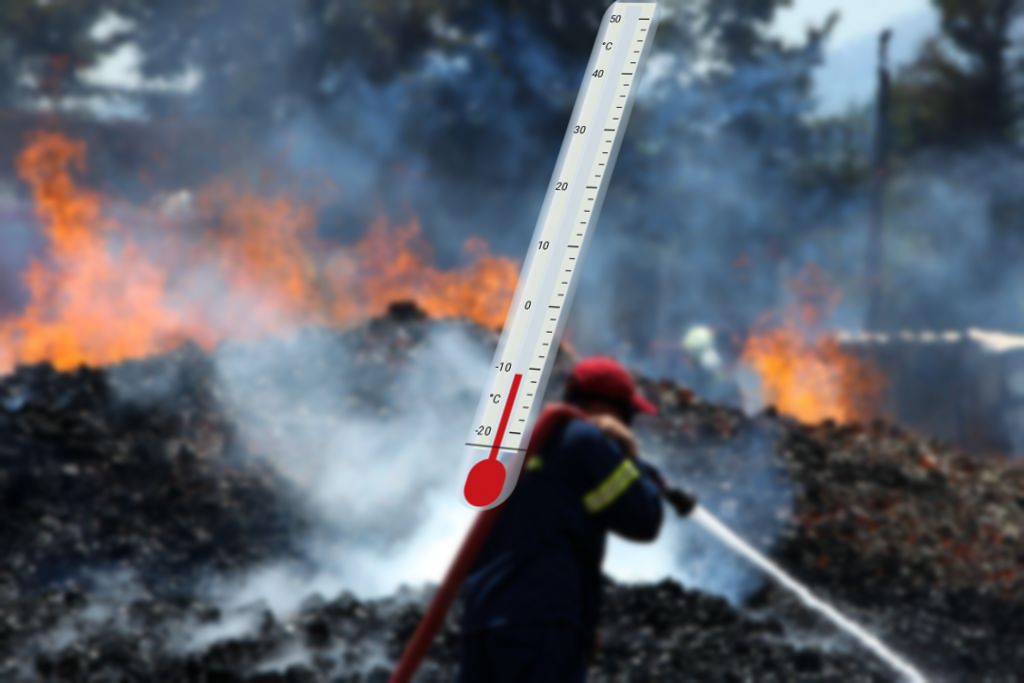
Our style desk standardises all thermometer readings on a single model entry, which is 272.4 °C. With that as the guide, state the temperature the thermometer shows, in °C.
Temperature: -11 °C
